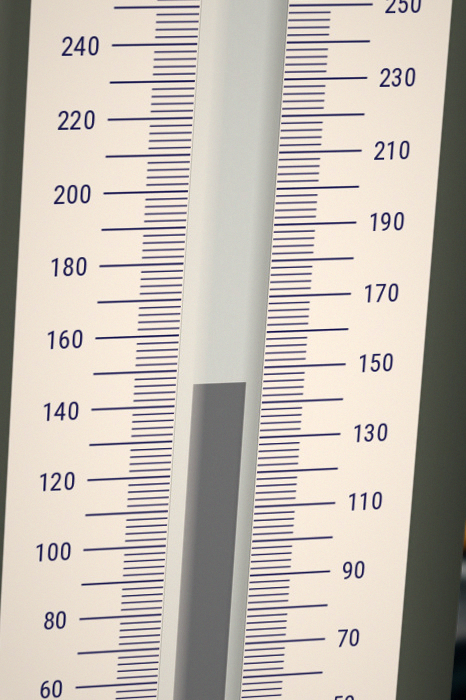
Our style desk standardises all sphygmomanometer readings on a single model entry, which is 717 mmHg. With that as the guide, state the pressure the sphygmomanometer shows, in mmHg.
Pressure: 146 mmHg
